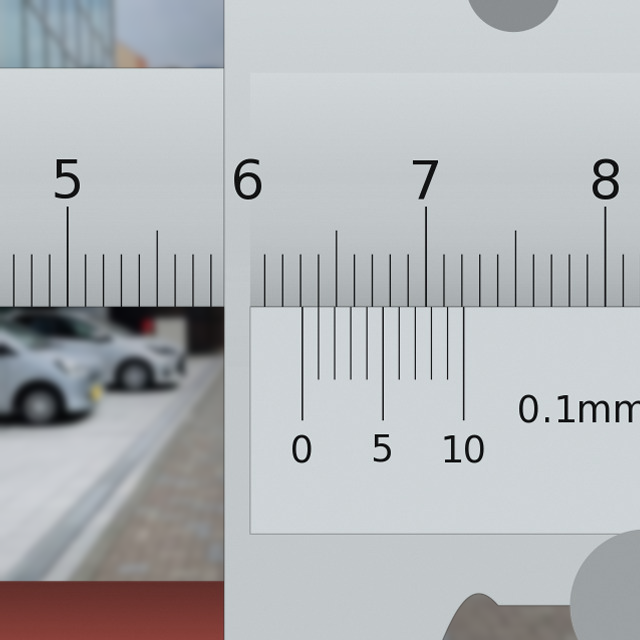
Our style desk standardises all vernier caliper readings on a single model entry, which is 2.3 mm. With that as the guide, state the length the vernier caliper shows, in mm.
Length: 63.1 mm
